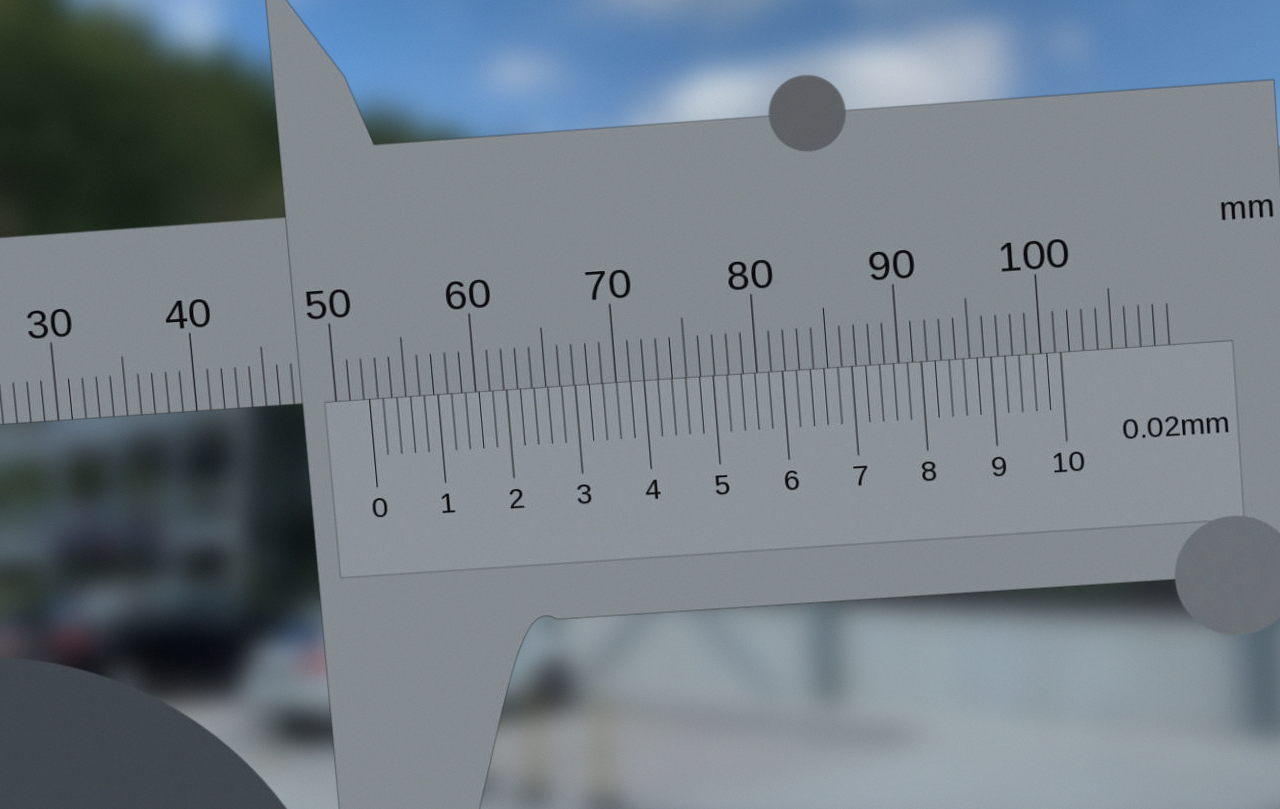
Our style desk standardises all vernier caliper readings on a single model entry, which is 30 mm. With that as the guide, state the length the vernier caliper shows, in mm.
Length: 52.4 mm
